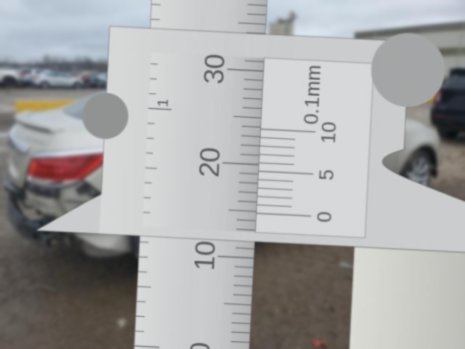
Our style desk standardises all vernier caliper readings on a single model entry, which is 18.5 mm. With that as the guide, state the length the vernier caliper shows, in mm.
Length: 14.8 mm
